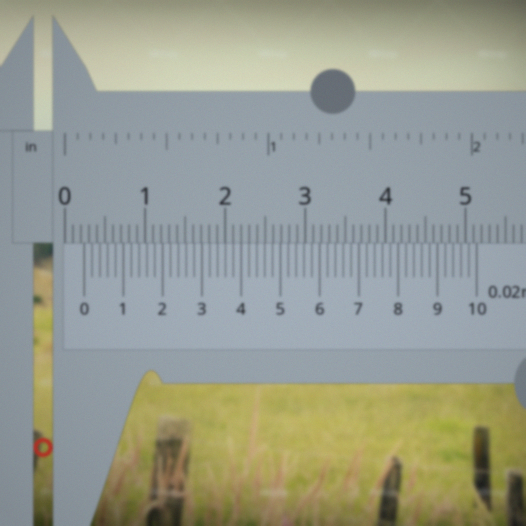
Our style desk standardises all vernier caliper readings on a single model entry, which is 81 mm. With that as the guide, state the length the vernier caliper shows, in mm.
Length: 2.4 mm
